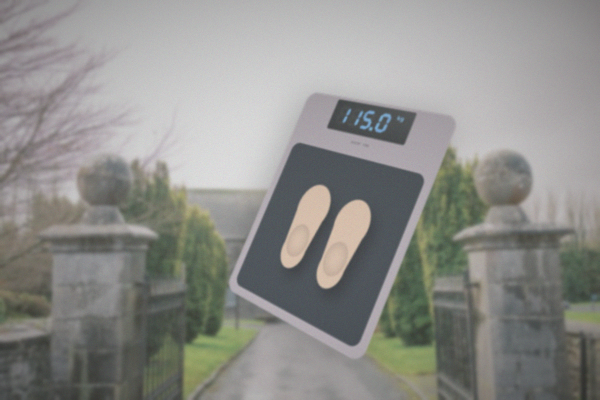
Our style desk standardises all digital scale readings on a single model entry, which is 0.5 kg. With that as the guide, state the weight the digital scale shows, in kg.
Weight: 115.0 kg
